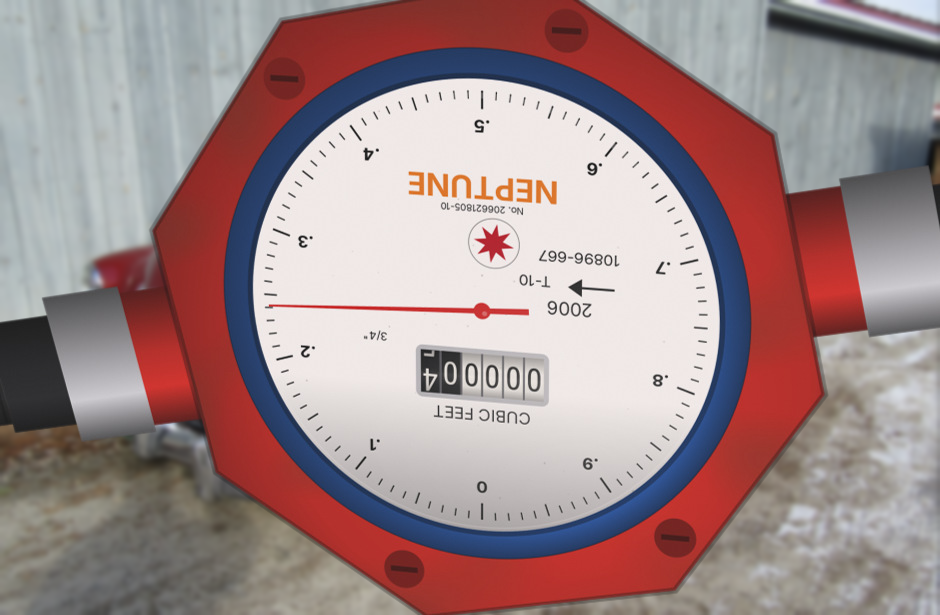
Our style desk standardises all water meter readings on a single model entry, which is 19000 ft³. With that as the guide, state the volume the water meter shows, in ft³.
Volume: 4.24 ft³
